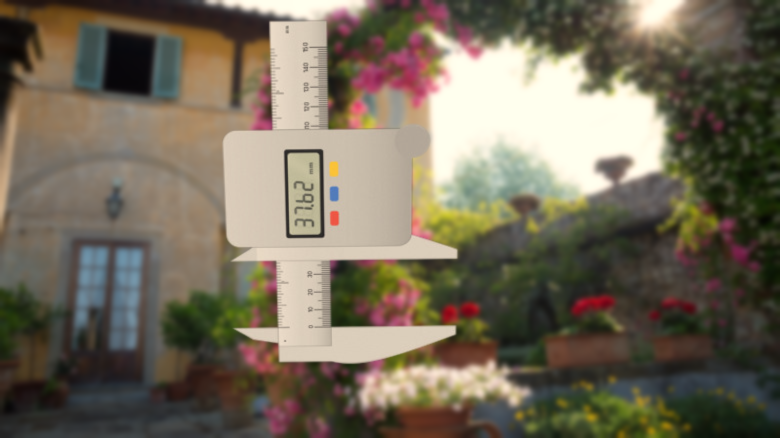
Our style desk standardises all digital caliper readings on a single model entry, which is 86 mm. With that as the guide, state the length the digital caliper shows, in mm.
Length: 37.62 mm
